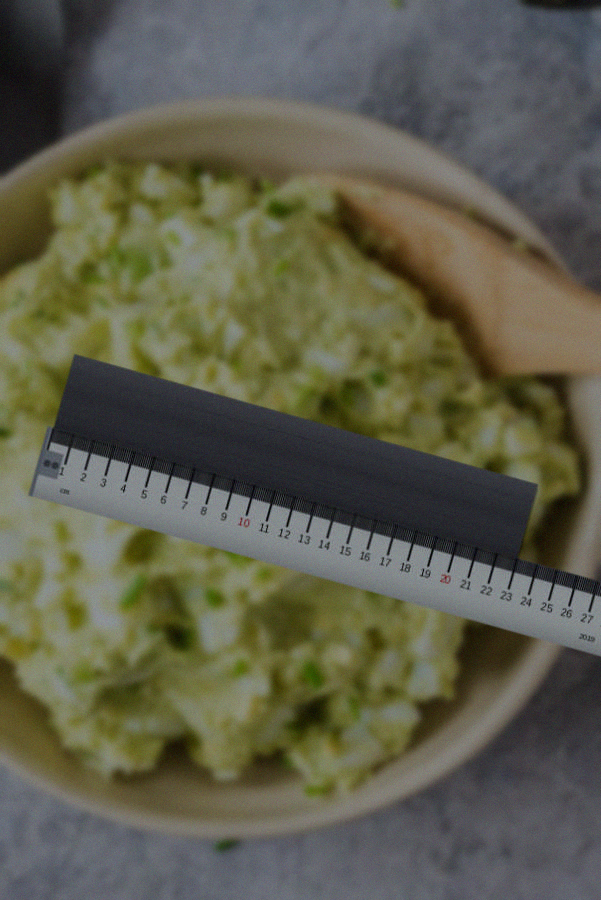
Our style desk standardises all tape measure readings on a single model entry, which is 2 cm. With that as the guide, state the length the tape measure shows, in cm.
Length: 23 cm
